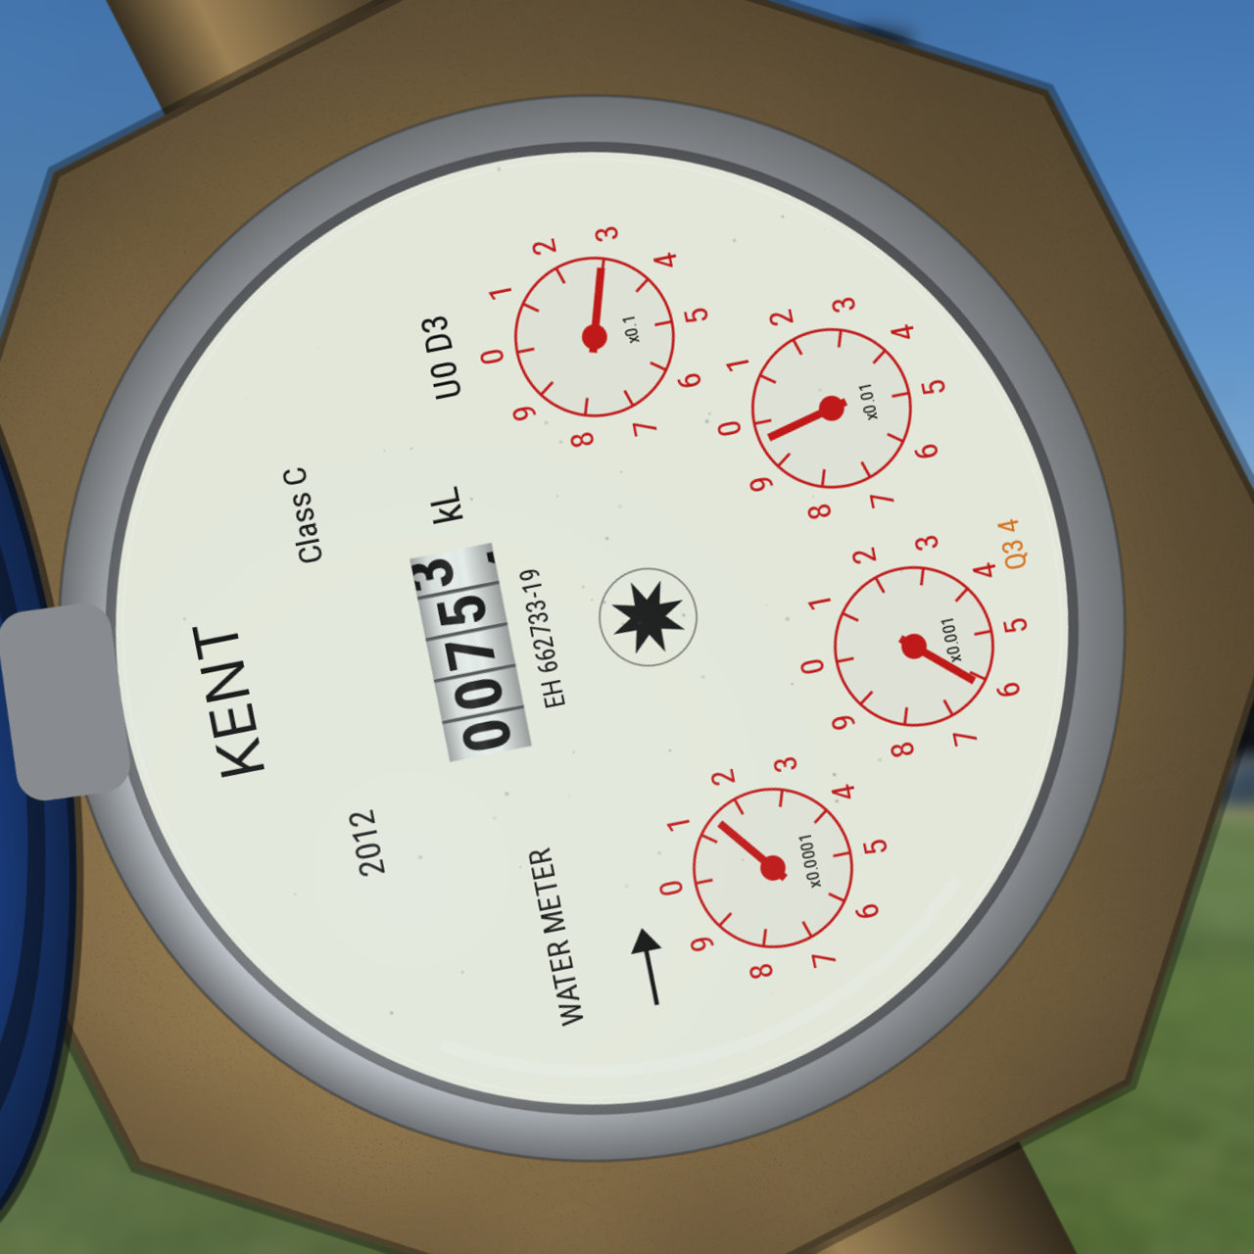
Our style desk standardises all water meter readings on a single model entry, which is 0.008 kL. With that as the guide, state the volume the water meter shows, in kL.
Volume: 753.2961 kL
